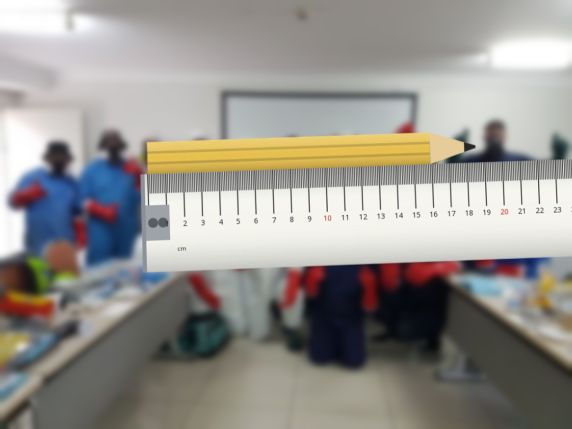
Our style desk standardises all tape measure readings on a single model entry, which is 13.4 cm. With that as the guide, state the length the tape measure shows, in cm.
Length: 18.5 cm
